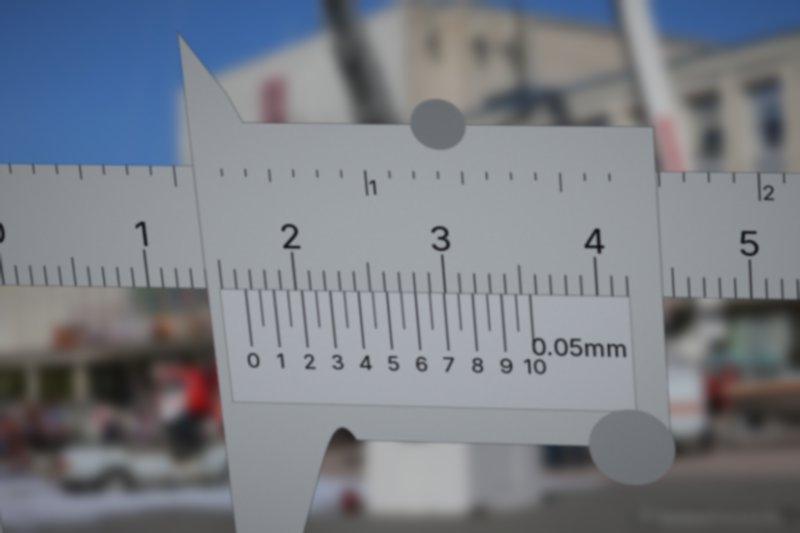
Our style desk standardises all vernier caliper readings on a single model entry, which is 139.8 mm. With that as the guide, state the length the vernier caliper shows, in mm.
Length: 16.6 mm
